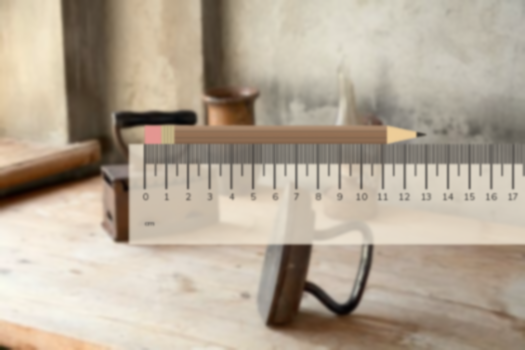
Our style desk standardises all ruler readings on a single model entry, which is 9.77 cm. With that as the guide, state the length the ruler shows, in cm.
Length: 13 cm
